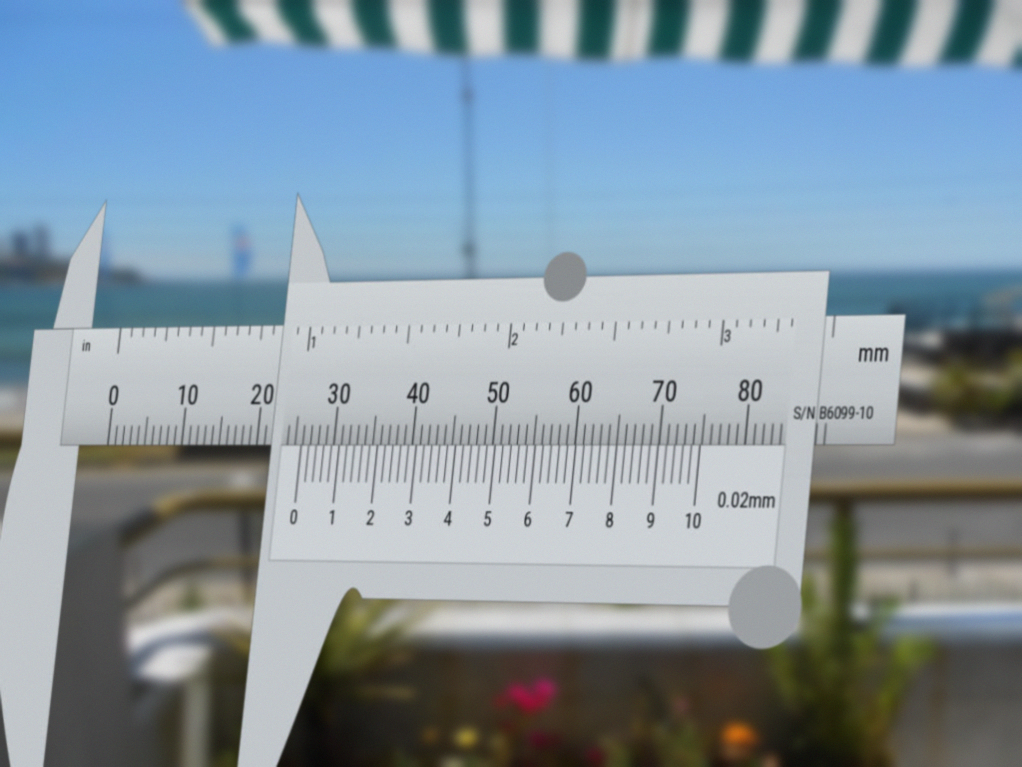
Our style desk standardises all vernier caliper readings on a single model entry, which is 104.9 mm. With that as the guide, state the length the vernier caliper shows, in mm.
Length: 25.8 mm
